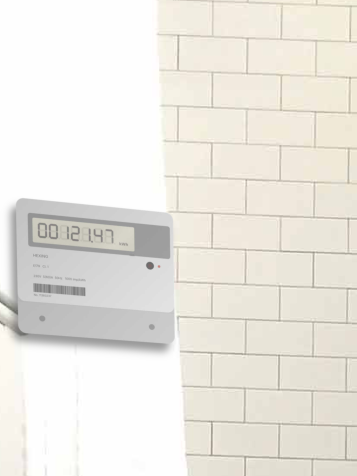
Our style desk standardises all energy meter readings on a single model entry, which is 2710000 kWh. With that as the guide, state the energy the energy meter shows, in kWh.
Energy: 121.47 kWh
